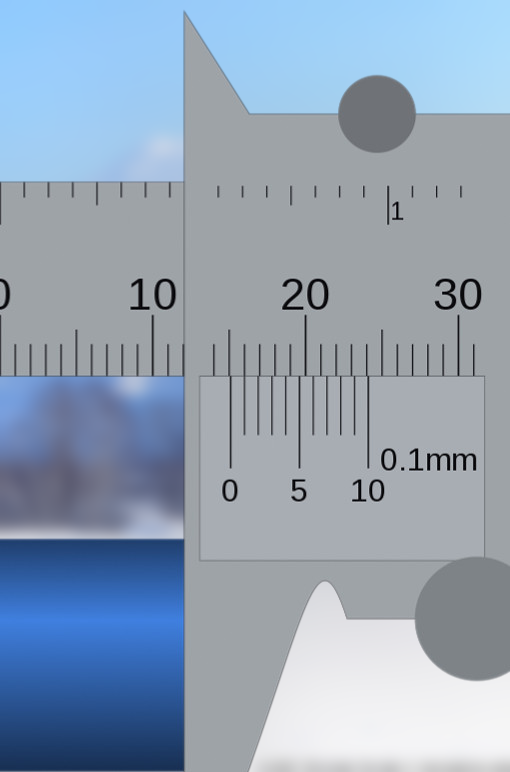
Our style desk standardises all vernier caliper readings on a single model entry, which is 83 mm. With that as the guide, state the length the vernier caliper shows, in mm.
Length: 15.1 mm
